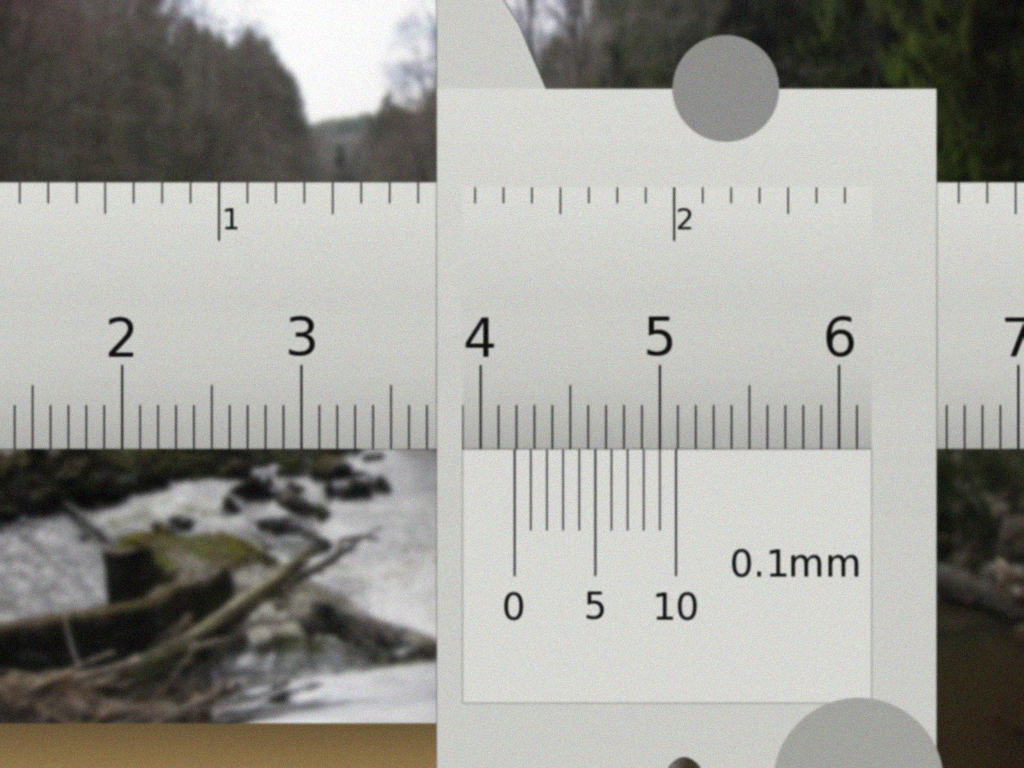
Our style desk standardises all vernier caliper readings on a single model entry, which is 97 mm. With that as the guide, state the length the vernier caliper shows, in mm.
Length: 41.9 mm
